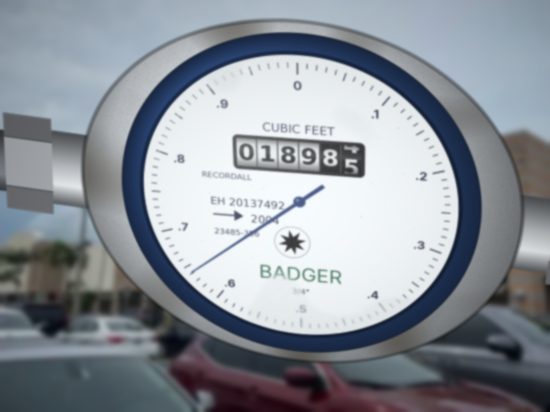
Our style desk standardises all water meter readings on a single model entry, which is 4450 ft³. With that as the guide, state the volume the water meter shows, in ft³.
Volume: 18984.64 ft³
